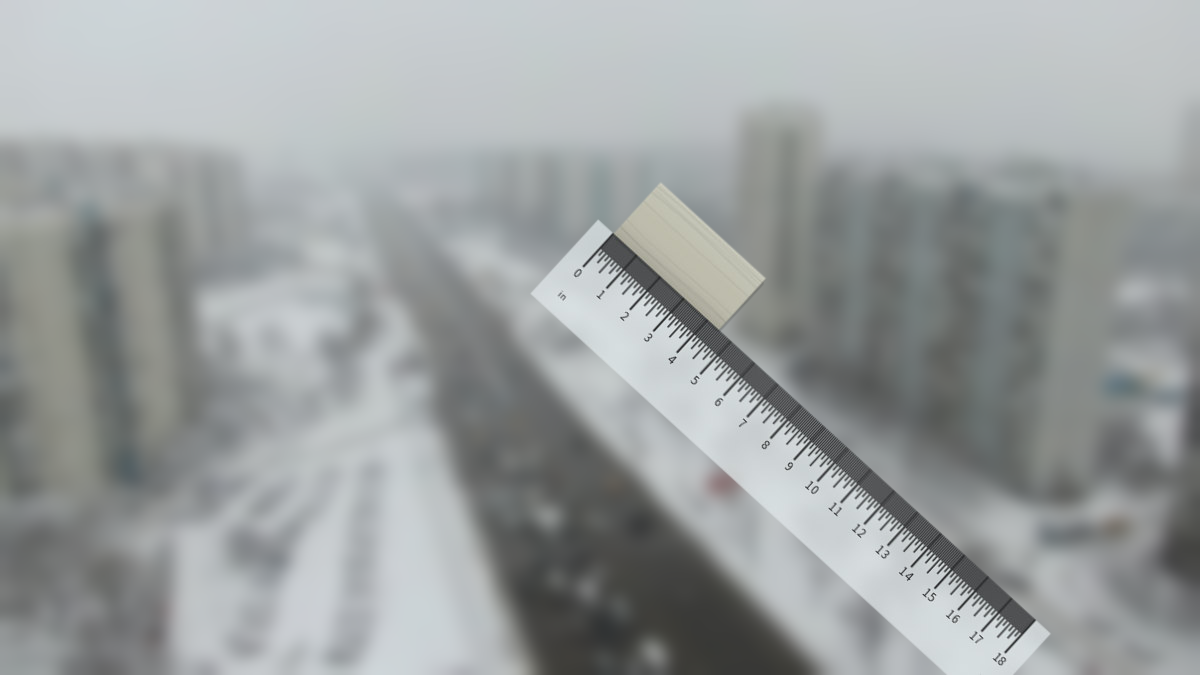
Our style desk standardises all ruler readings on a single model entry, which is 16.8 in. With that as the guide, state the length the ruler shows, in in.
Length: 4.5 in
